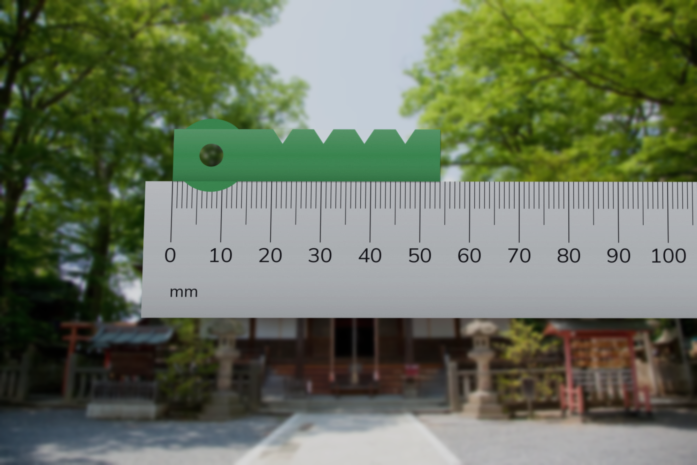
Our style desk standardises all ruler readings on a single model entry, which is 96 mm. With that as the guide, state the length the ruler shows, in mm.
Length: 54 mm
